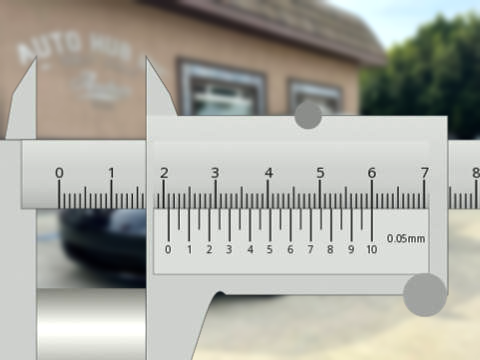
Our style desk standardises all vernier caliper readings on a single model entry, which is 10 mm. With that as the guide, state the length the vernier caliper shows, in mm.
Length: 21.0 mm
